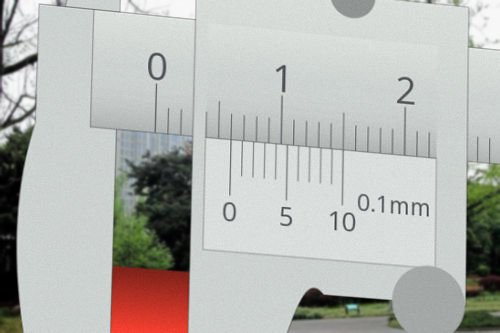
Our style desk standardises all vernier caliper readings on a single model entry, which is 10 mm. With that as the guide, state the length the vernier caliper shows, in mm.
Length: 6.0 mm
